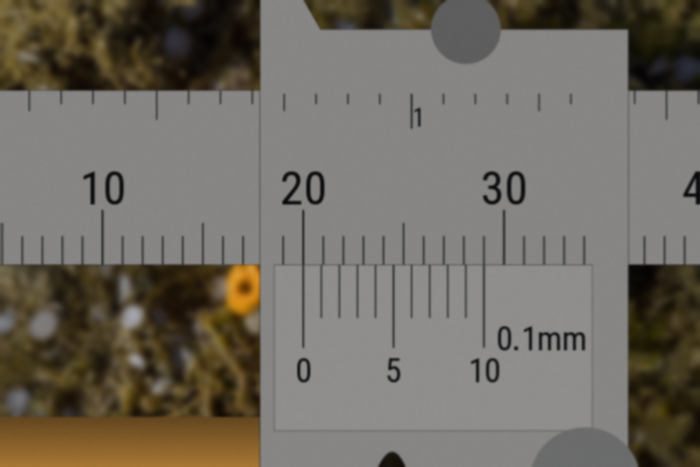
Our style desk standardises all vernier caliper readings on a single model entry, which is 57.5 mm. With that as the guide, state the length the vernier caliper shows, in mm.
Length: 20.0 mm
